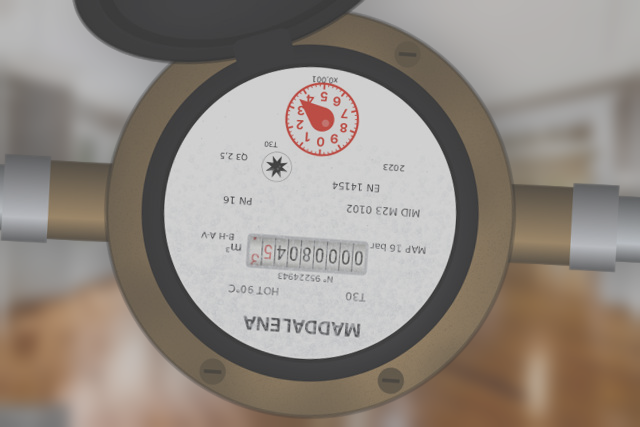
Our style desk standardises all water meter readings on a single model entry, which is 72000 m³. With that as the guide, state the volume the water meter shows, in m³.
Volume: 804.533 m³
